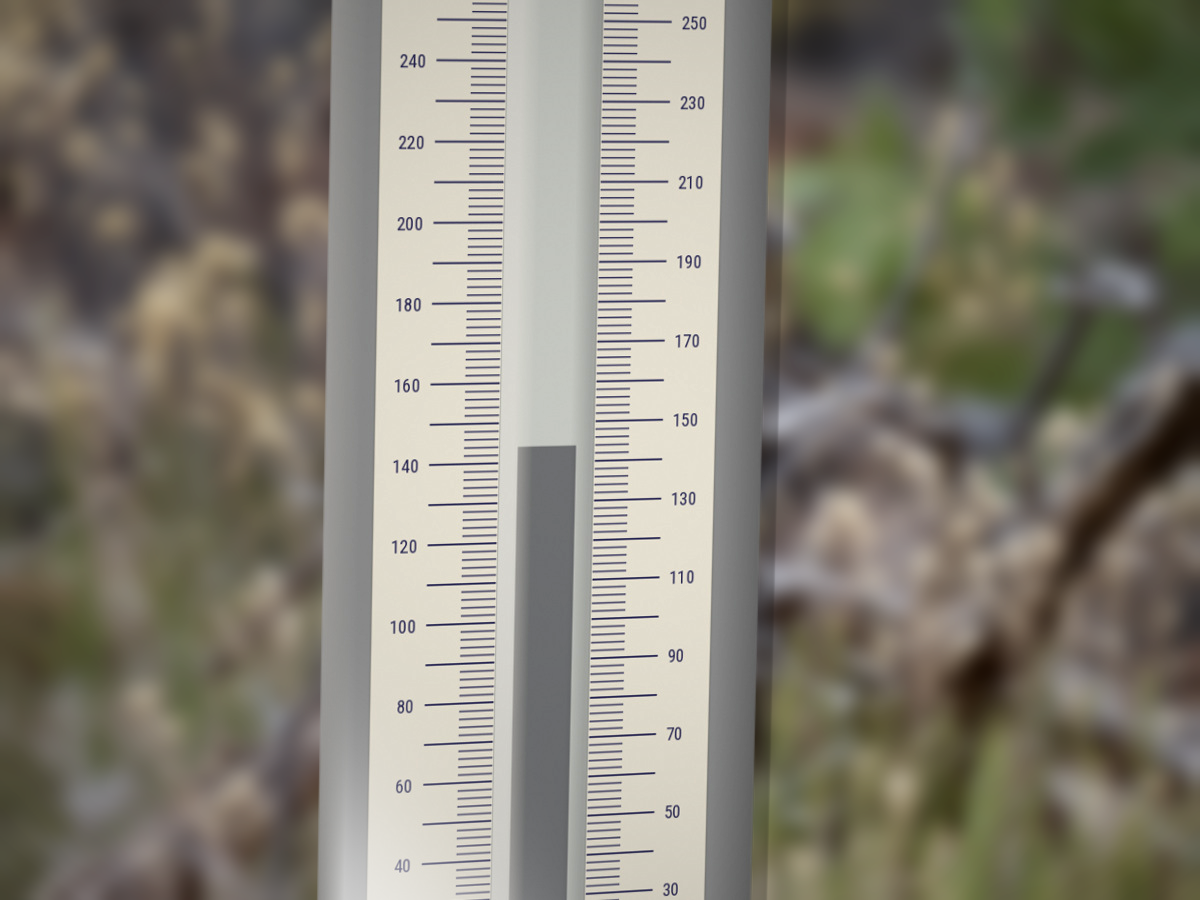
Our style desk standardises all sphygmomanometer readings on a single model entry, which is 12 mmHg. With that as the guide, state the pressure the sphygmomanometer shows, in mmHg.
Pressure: 144 mmHg
